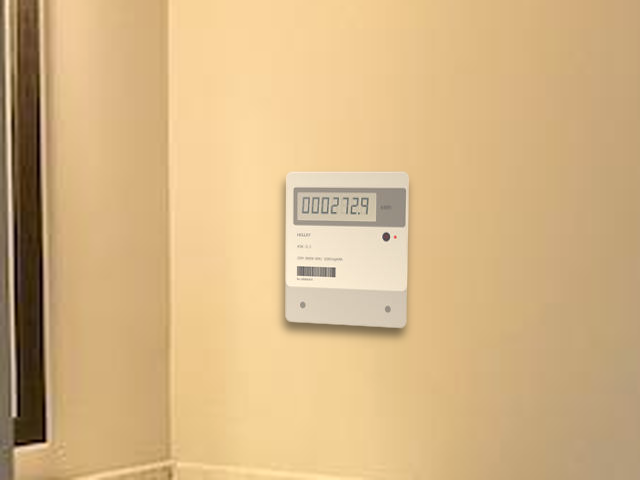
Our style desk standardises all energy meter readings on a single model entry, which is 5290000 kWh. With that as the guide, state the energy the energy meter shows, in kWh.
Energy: 272.9 kWh
